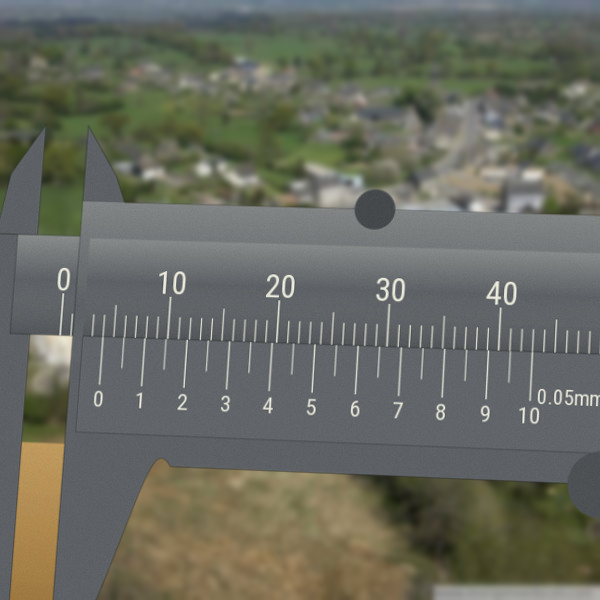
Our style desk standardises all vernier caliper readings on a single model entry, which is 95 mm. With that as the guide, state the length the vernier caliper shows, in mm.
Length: 4.0 mm
